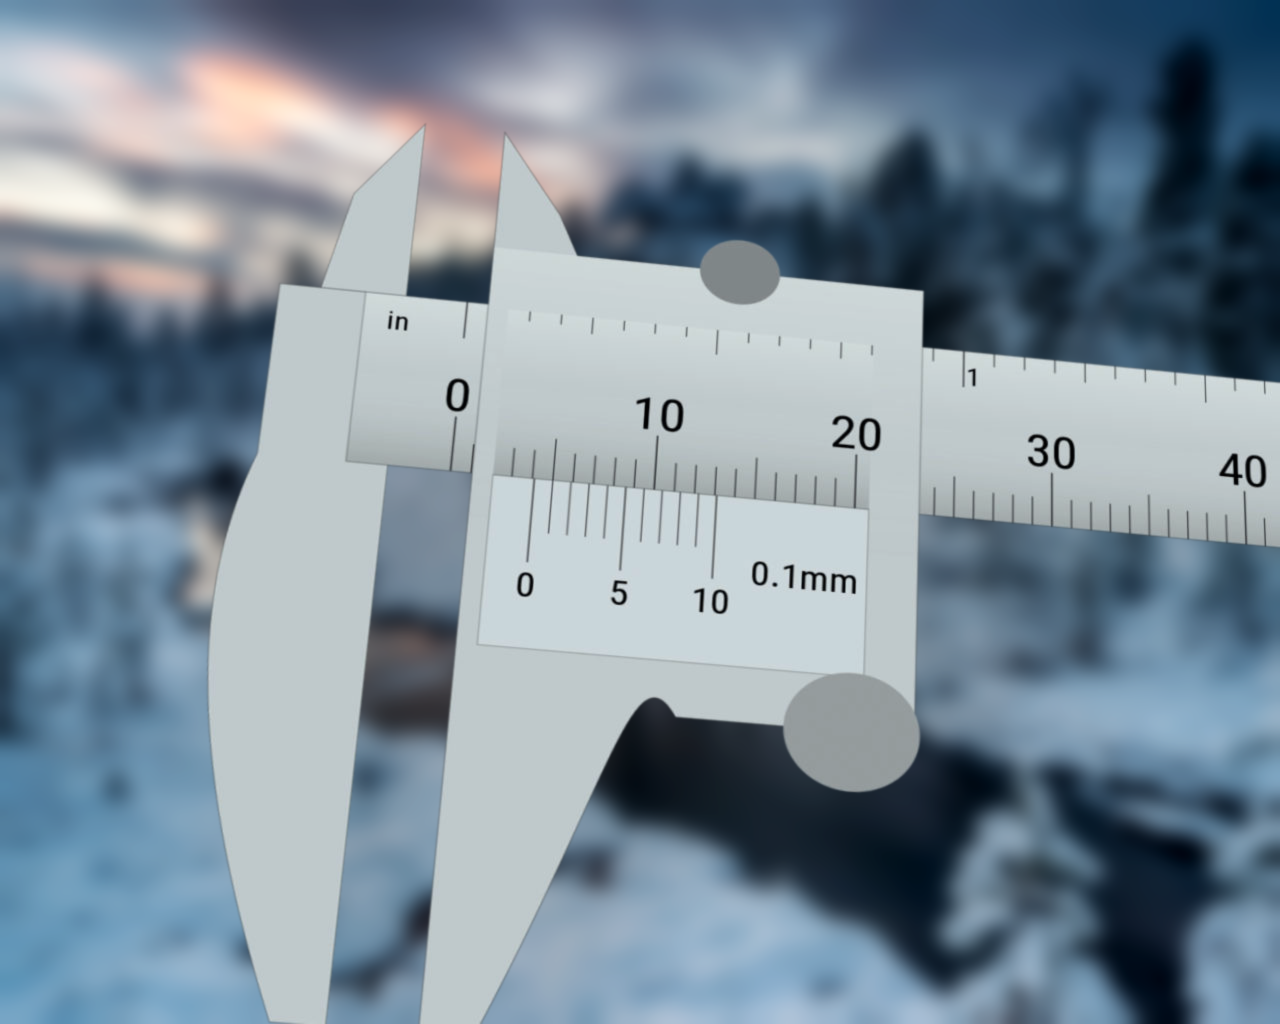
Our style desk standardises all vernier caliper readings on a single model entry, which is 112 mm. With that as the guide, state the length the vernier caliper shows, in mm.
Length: 4.1 mm
